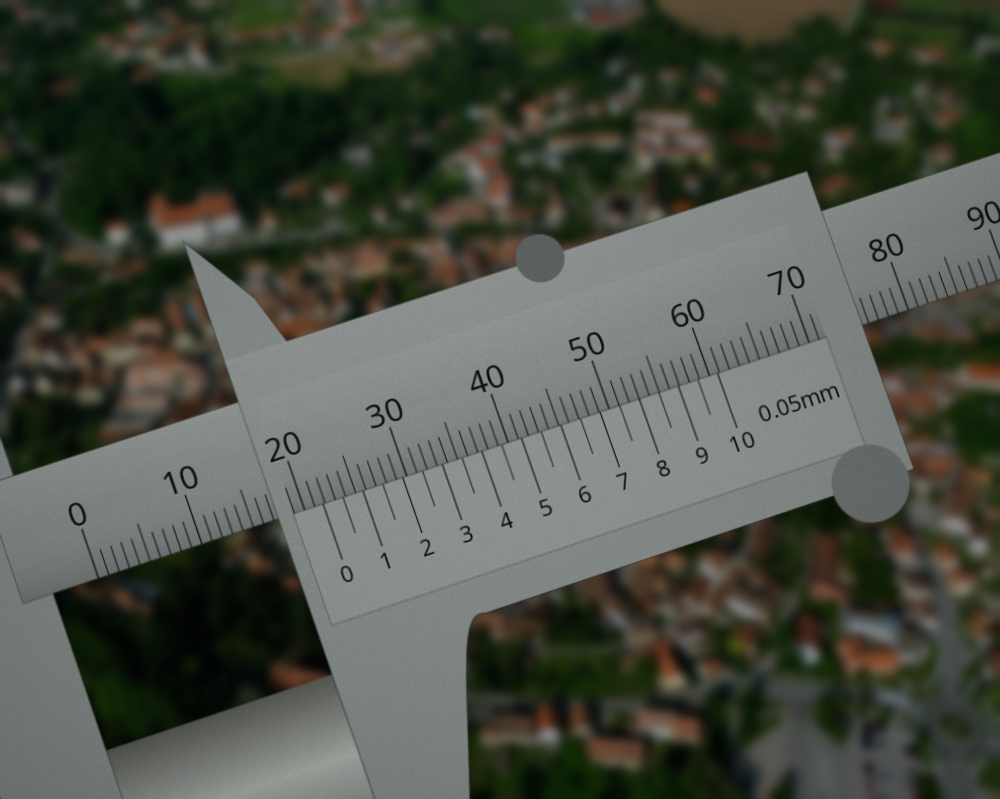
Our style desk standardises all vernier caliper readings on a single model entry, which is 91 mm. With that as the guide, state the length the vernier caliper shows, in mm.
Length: 21.8 mm
